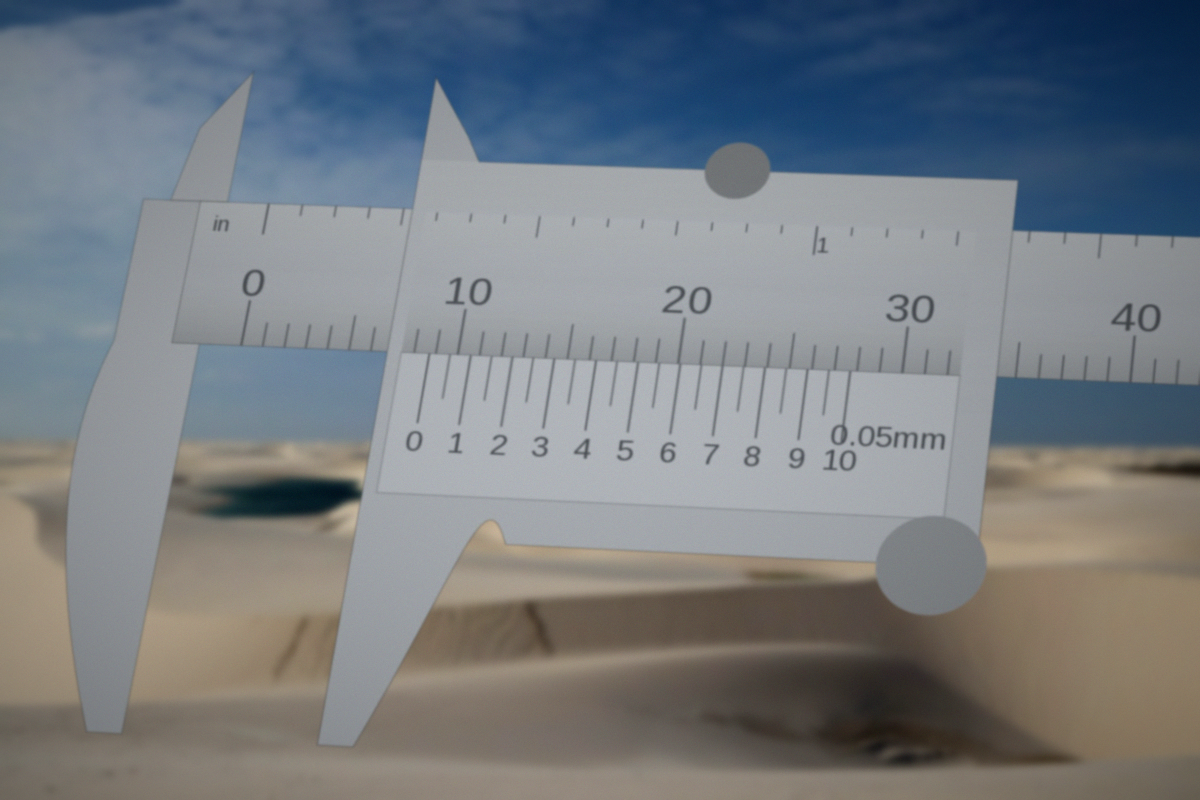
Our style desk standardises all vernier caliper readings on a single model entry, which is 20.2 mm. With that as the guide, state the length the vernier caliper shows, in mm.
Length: 8.7 mm
